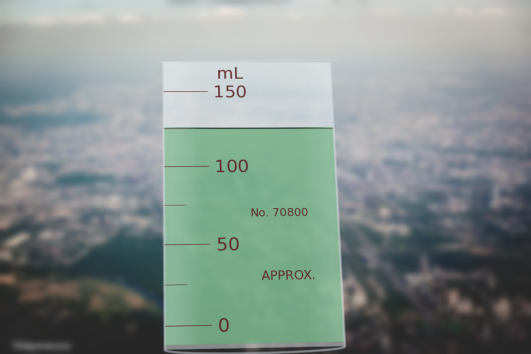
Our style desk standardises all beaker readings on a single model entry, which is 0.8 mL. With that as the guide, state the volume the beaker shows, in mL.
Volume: 125 mL
